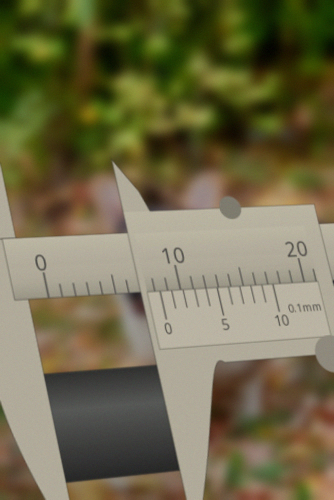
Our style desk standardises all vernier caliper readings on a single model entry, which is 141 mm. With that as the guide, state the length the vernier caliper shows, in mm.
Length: 8.4 mm
